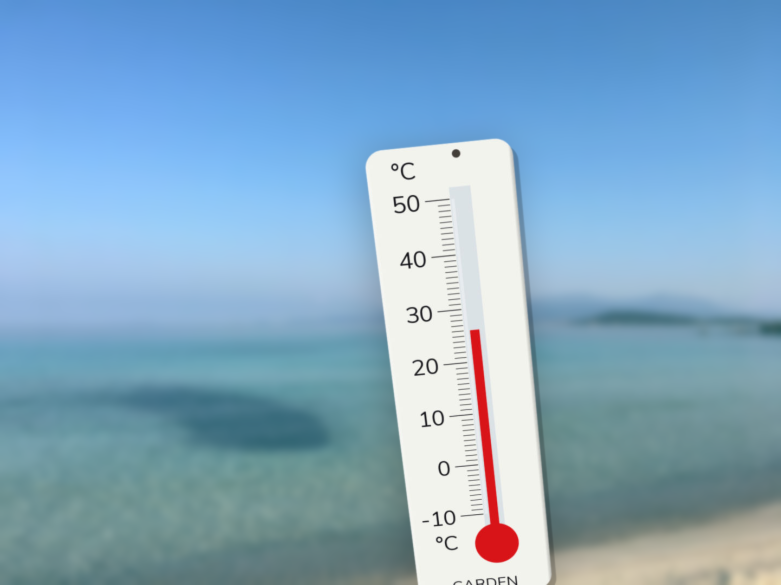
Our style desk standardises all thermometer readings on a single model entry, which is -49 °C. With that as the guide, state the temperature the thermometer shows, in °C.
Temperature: 26 °C
